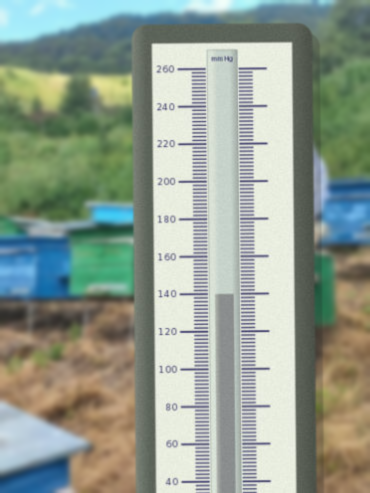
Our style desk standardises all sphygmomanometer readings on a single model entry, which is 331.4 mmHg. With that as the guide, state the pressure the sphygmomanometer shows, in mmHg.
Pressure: 140 mmHg
